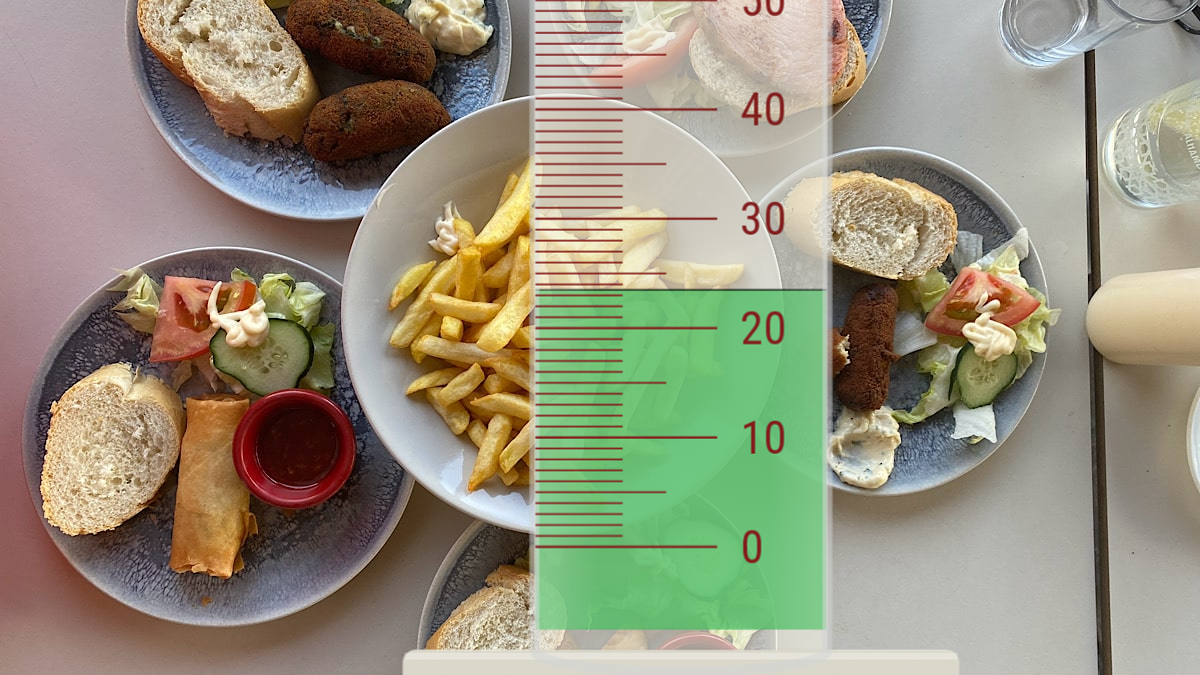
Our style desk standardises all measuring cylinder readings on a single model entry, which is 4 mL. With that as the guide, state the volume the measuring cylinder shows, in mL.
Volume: 23.5 mL
